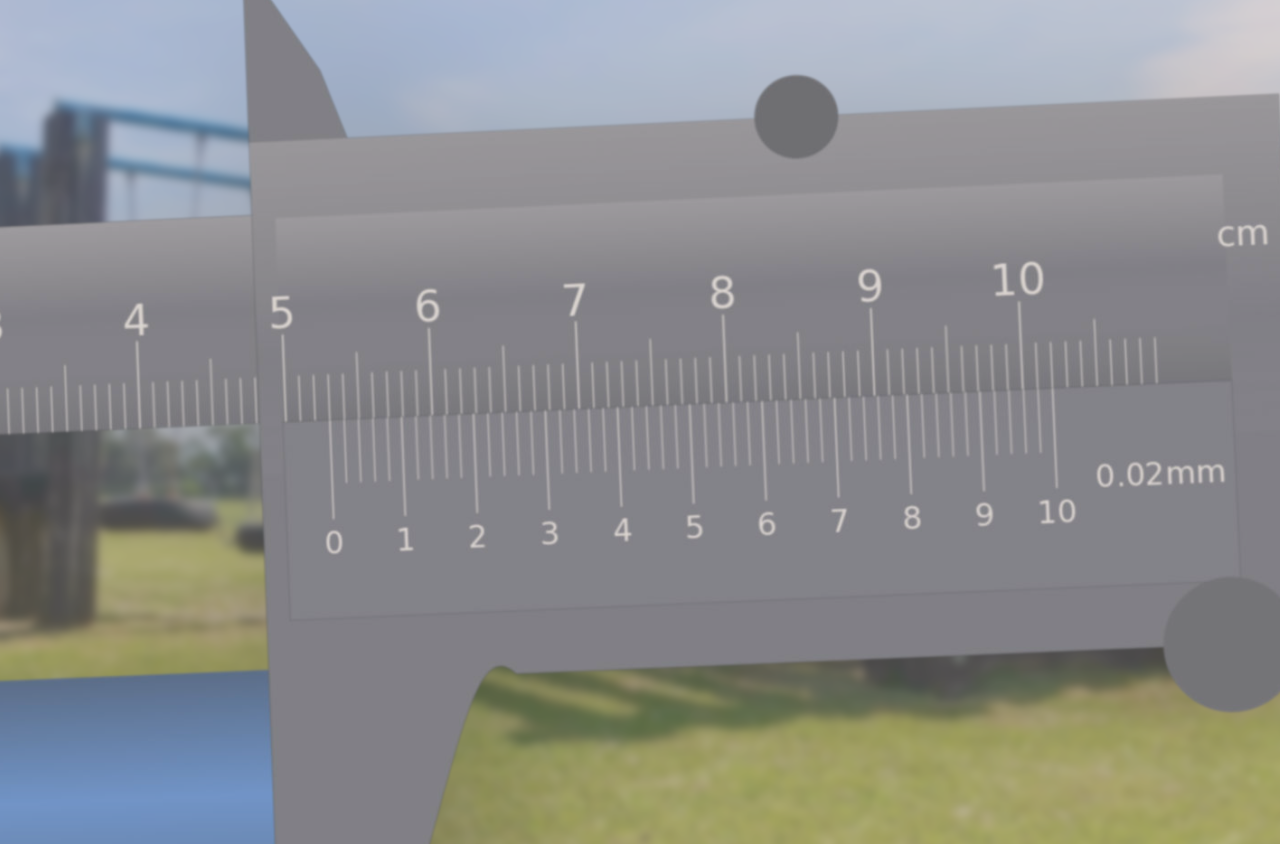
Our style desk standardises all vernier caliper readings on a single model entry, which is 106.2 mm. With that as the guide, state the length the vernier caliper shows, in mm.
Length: 53.0 mm
